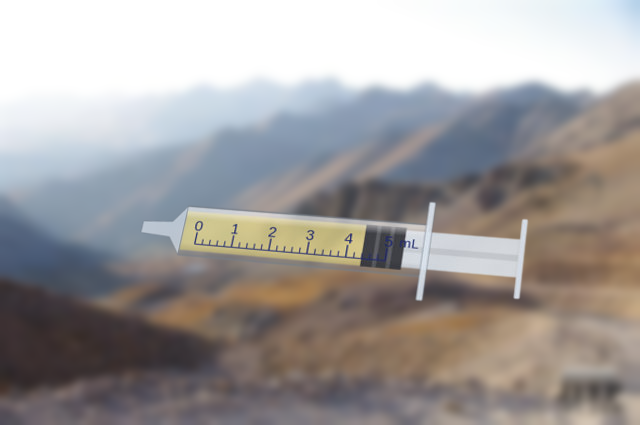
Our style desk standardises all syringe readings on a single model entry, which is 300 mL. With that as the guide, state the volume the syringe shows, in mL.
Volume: 4.4 mL
